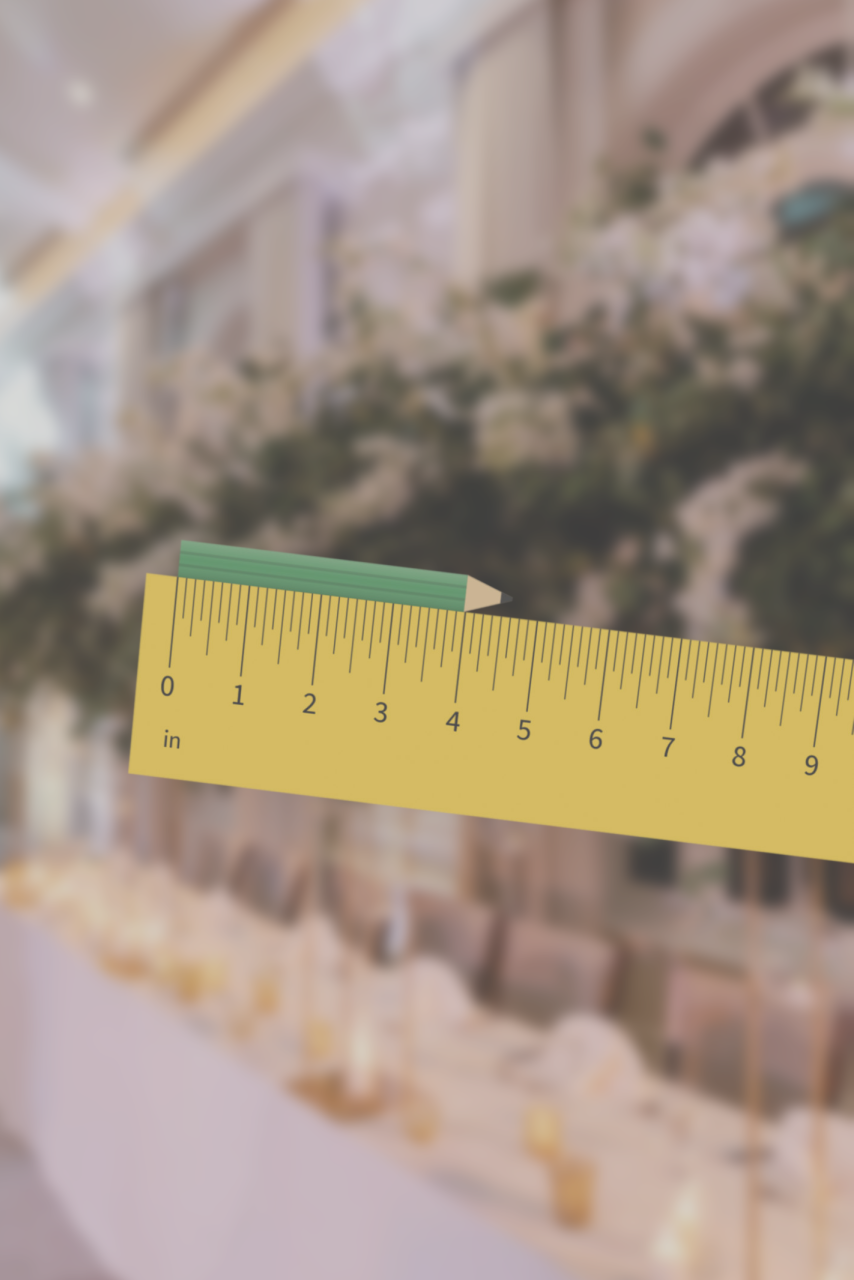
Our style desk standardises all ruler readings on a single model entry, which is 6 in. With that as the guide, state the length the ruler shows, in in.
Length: 4.625 in
